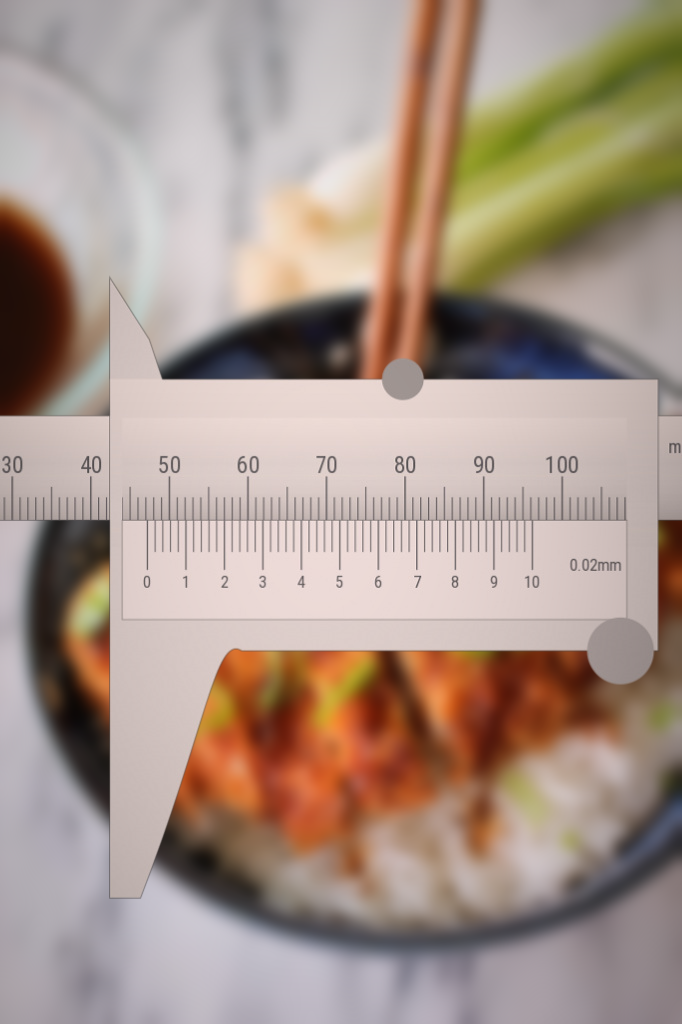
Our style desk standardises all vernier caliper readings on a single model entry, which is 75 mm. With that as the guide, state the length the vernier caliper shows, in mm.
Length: 47.2 mm
